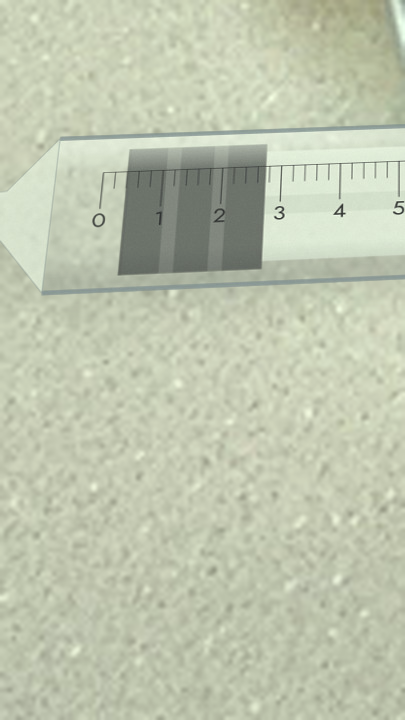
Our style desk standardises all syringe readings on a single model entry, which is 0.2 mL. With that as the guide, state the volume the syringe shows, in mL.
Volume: 0.4 mL
